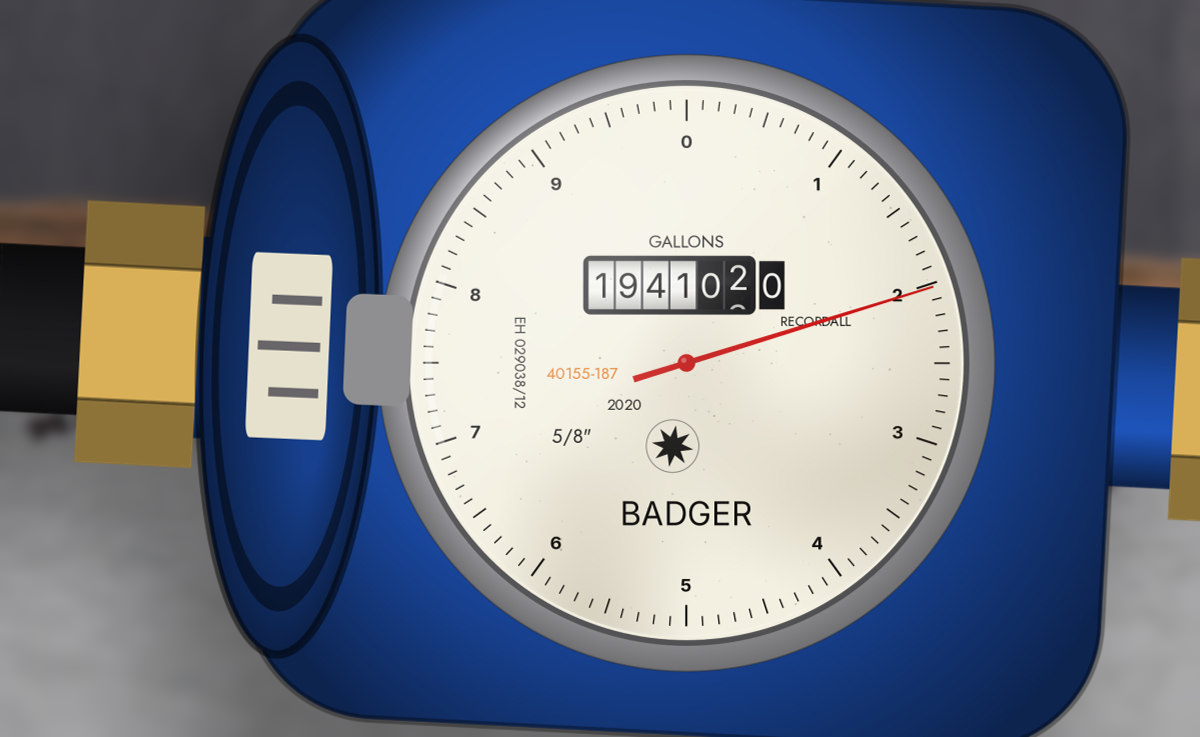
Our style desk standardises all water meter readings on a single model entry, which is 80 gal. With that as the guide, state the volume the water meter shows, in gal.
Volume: 1941022.0 gal
